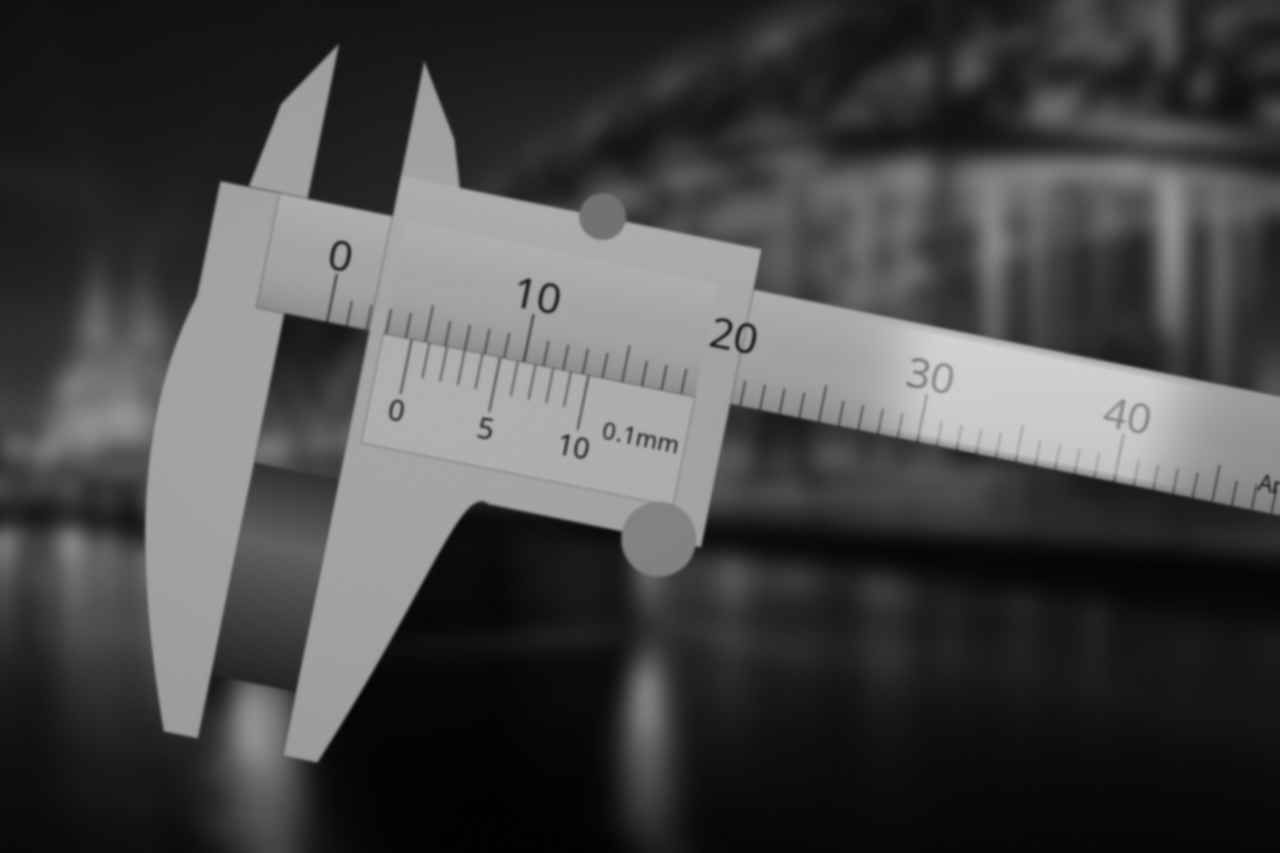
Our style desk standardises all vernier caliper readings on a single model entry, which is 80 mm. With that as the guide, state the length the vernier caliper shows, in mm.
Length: 4.3 mm
